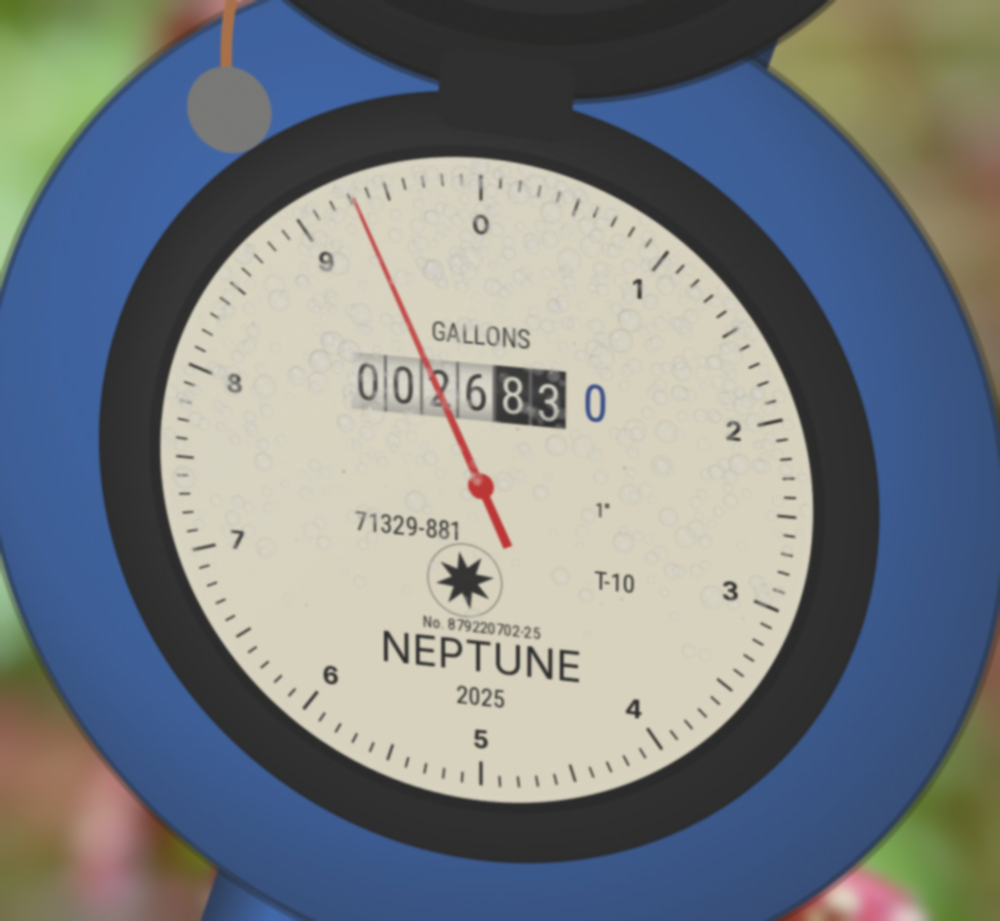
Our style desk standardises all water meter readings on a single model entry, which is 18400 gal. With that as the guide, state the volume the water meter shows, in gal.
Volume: 26829.3 gal
